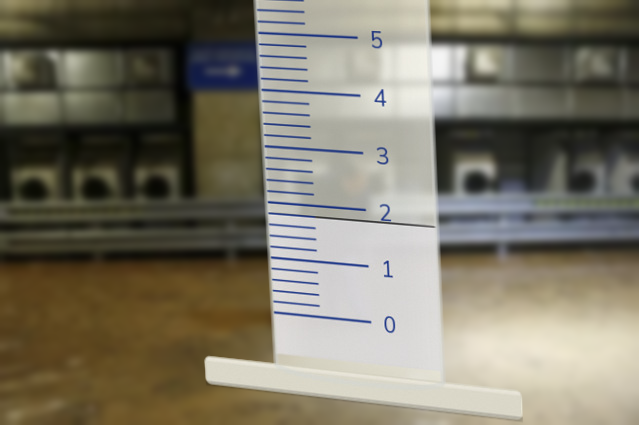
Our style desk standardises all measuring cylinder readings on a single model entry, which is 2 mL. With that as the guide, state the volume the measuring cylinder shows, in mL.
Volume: 1.8 mL
